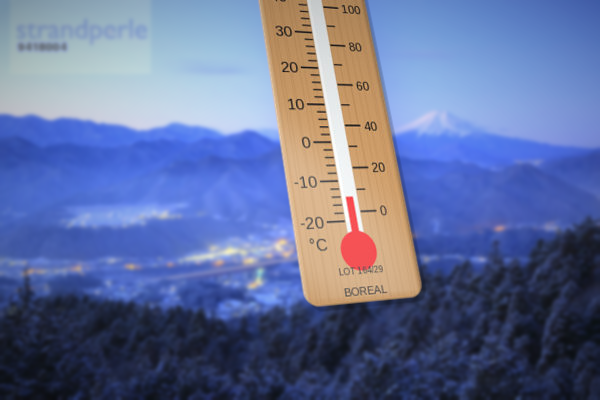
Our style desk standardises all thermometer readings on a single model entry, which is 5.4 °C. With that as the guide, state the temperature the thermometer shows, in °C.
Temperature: -14 °C
